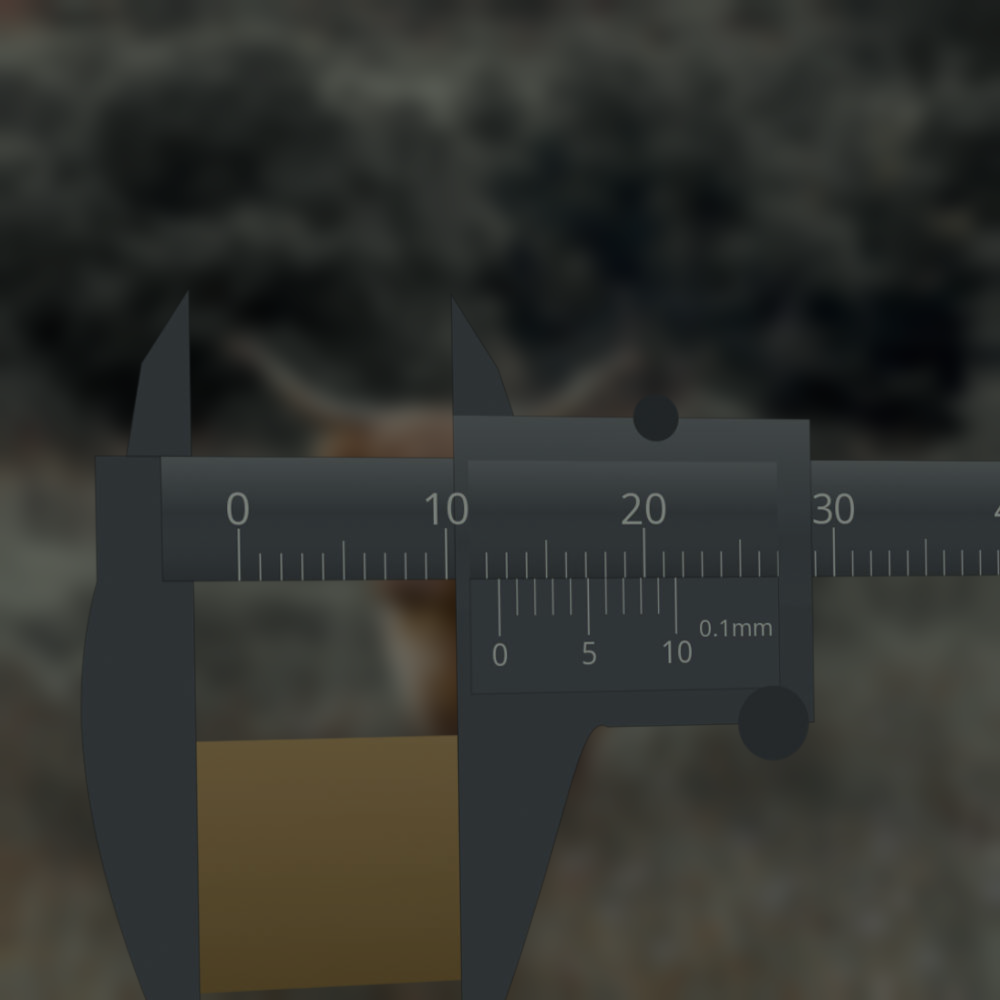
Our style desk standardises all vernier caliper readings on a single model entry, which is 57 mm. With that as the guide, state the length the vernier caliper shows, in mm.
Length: 12.6 mm
